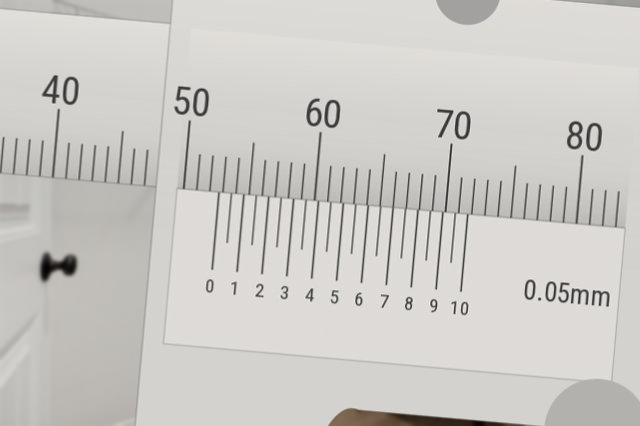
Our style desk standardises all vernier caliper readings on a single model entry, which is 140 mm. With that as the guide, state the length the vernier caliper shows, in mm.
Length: 52.7 mm
